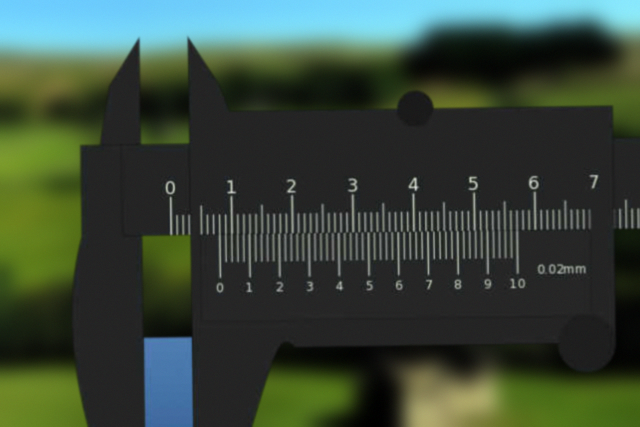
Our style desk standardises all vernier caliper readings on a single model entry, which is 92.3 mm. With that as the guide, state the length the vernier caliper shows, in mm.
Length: 8.0 mm
